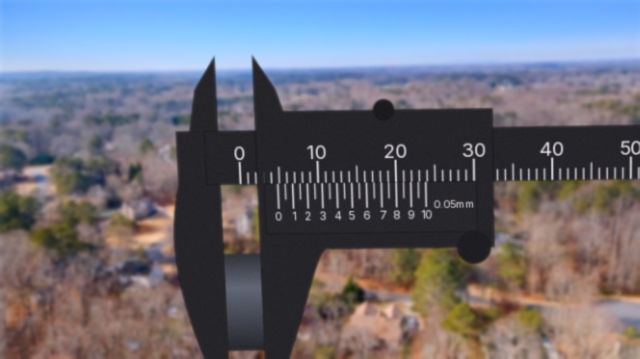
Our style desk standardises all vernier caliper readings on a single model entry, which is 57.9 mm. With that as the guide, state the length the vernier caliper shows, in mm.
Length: 4.8 mm
